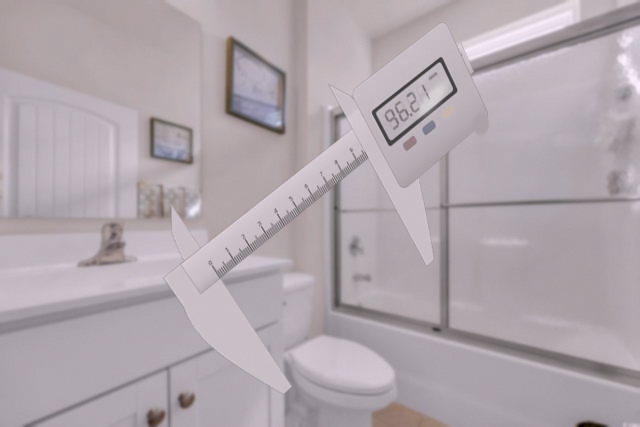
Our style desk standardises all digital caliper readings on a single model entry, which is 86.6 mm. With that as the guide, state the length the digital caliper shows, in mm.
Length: 96.21 mm
